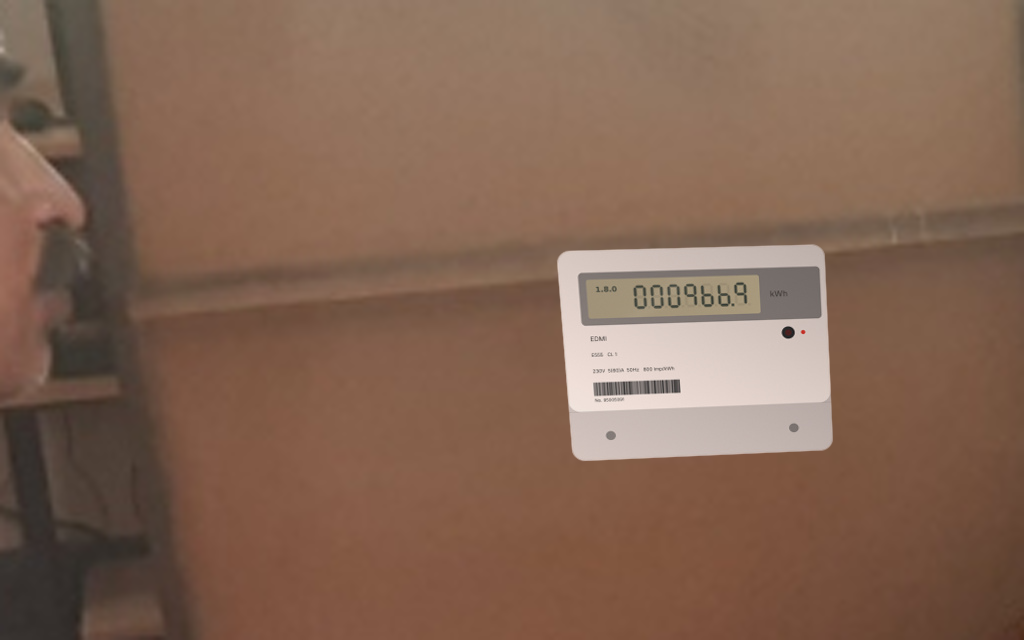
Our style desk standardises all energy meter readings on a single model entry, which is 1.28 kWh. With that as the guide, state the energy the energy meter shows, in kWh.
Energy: 966.9 kWh
